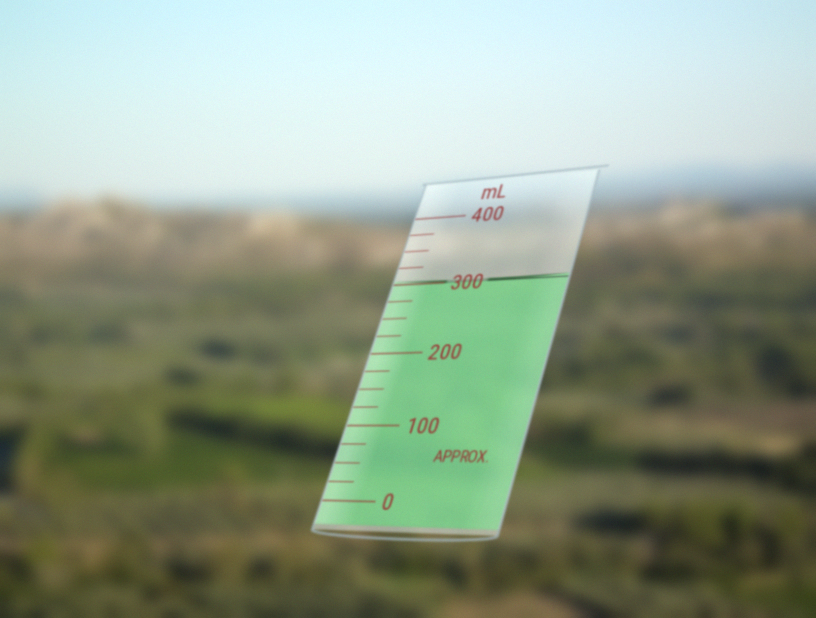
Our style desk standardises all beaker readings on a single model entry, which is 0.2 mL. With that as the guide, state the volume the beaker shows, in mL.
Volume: 300 mL
